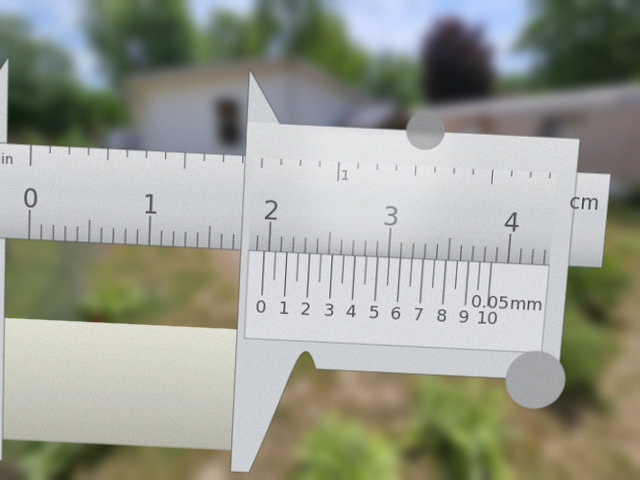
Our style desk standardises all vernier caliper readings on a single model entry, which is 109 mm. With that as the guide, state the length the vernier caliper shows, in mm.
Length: 19.6 mm
